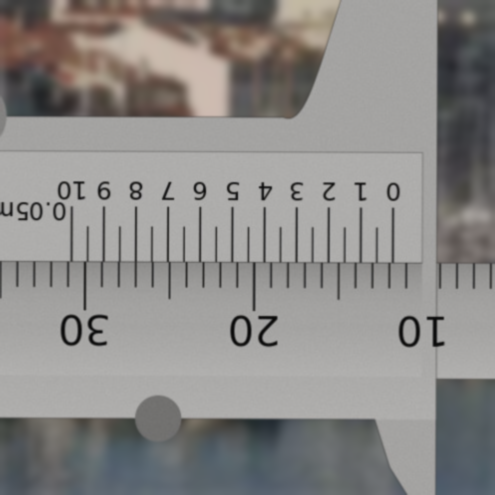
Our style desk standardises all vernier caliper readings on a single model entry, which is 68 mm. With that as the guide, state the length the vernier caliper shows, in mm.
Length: 11.8 mm
